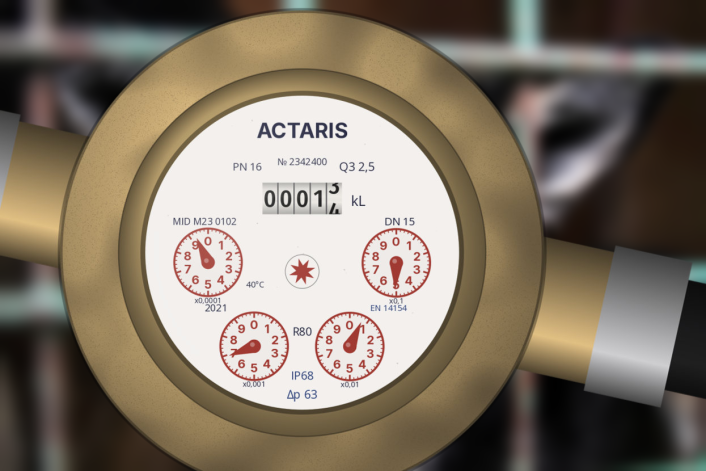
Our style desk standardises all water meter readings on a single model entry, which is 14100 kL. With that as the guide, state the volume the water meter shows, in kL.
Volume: 13.5069 kL
